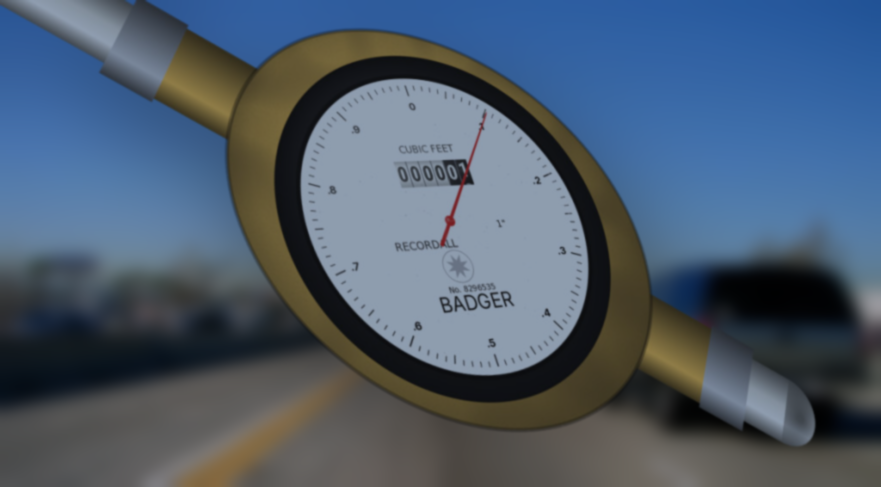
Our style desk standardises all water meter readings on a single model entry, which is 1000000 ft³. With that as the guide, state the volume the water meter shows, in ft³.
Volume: 1.10 ft³
